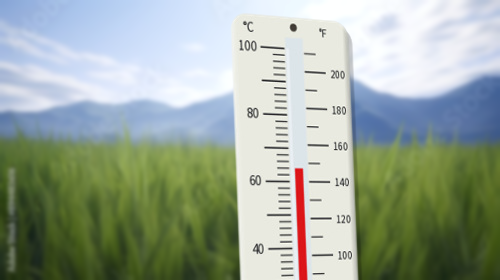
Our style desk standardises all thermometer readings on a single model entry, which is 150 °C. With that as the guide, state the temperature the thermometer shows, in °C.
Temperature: 64 °C
